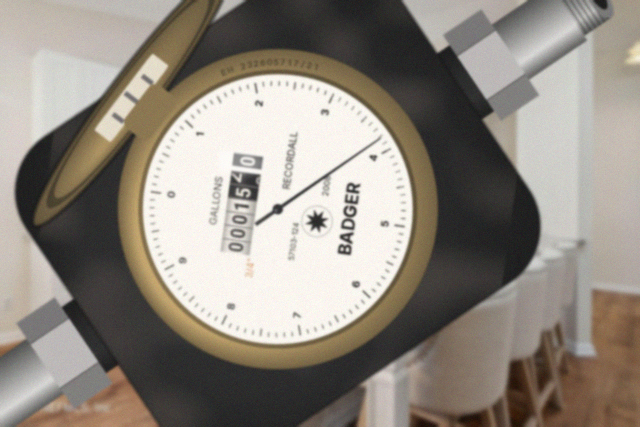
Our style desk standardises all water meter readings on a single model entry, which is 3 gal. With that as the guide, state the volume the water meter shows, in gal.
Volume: 1523.8 gal
